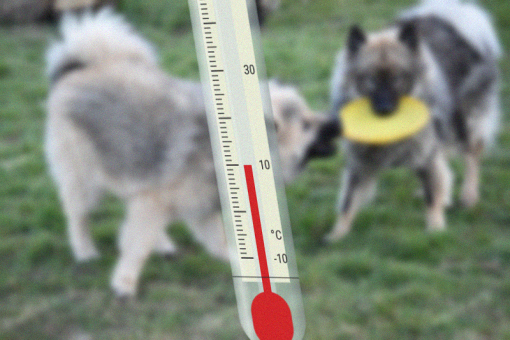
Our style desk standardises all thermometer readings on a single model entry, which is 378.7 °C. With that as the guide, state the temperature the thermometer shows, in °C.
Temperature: 10 °C
